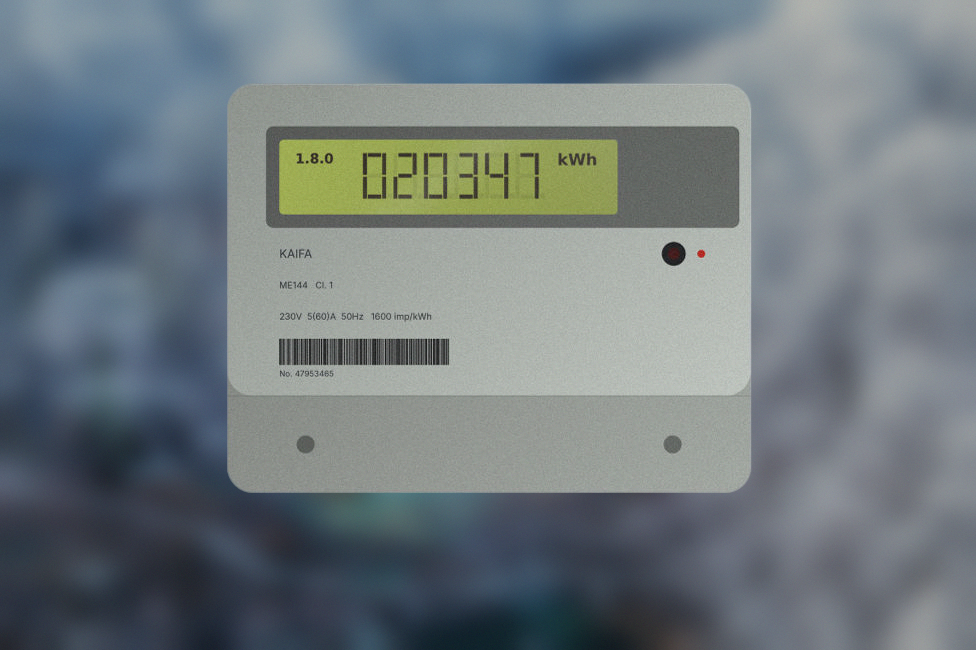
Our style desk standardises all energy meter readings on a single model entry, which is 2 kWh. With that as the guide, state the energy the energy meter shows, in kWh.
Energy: 20347 kWh
